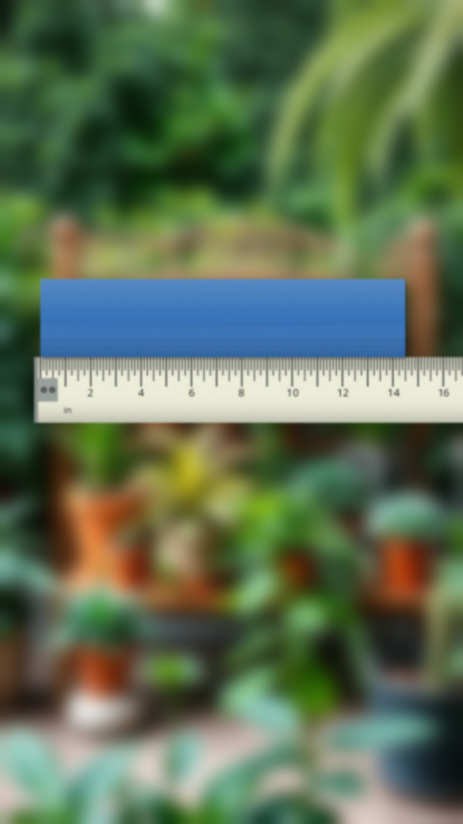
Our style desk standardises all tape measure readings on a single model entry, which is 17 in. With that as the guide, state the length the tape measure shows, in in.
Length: 14.5 in
